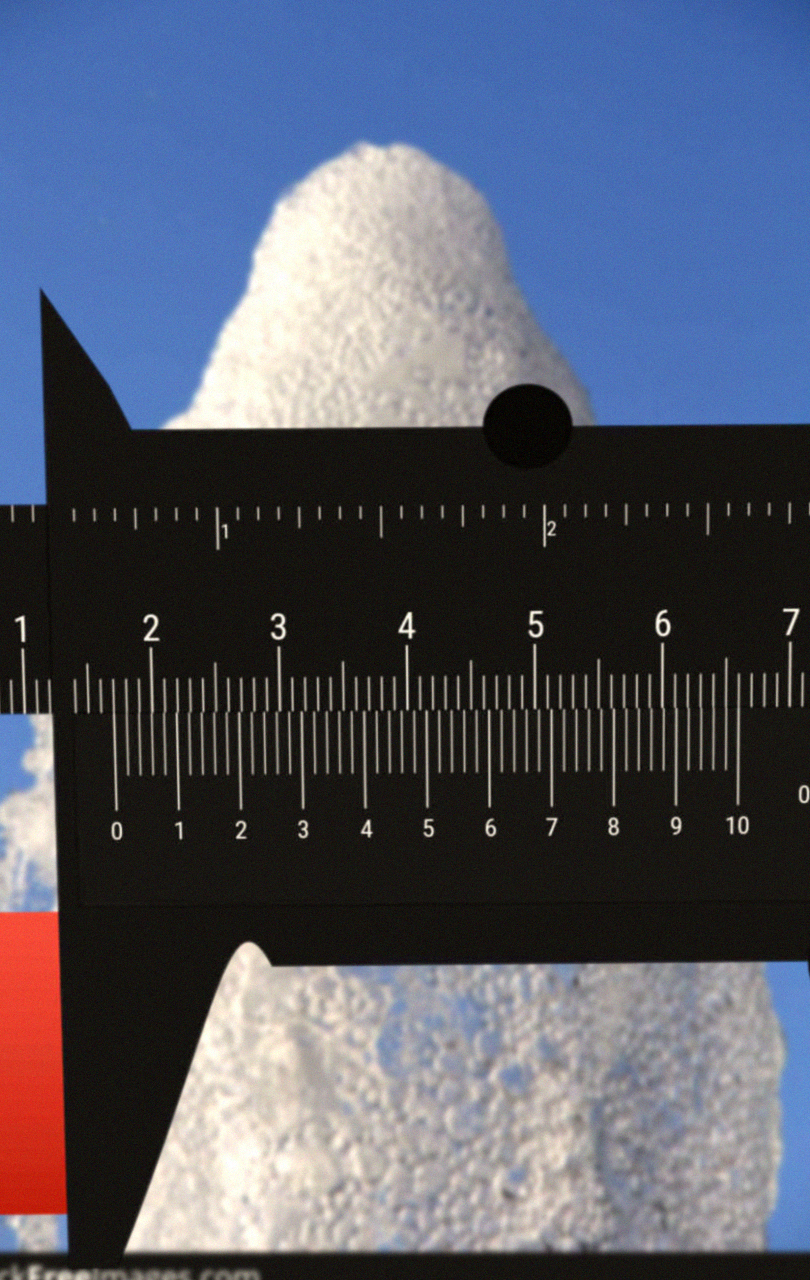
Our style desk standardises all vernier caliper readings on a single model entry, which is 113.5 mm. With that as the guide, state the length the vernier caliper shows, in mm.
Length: 17.0 mm
